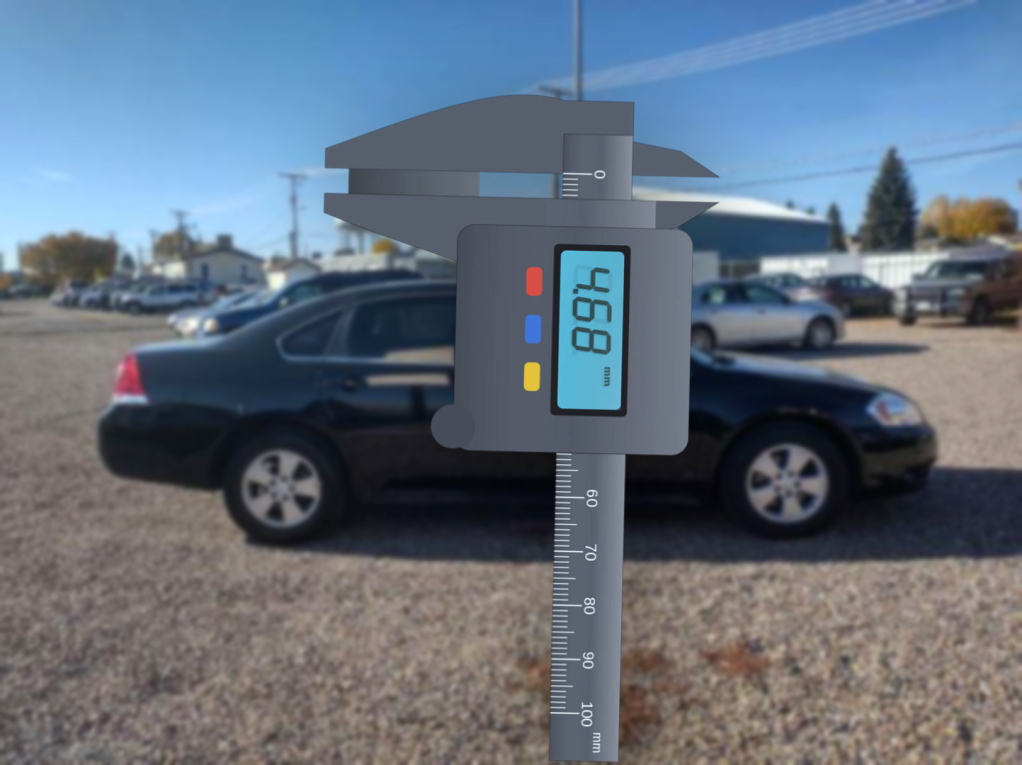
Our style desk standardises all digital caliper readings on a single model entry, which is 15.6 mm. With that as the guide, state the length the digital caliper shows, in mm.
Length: 4.68 mm
